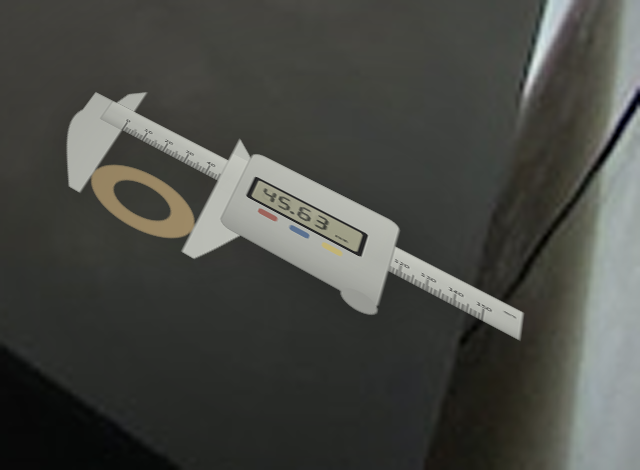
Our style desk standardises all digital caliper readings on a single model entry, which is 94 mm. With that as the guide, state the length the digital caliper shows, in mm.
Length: 45.63 mm
